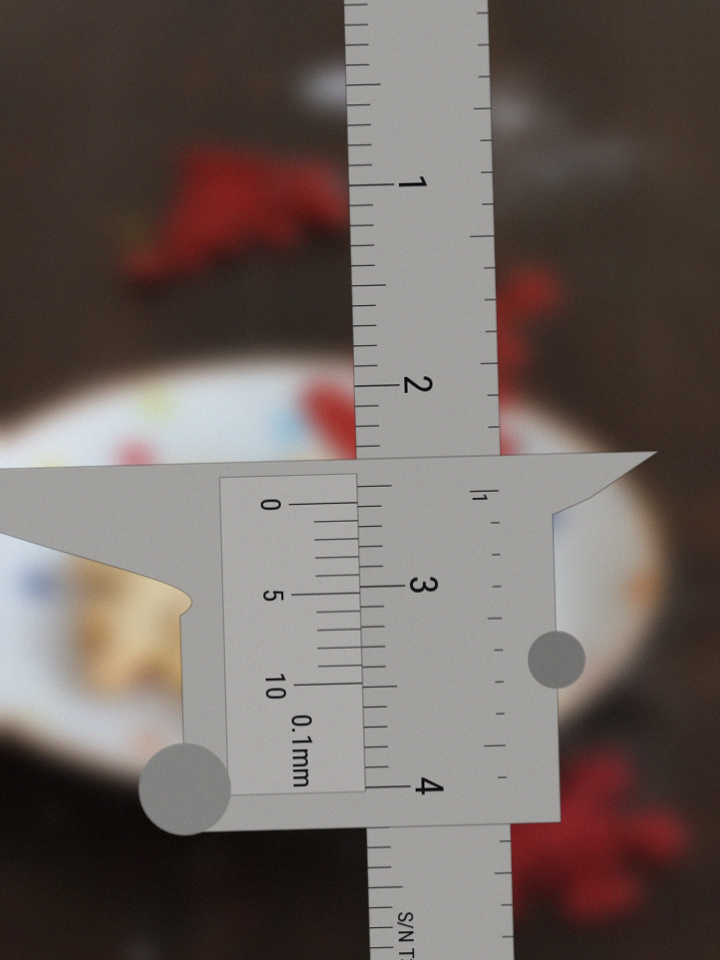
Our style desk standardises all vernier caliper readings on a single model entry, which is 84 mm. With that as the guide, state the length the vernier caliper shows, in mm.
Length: 25.8 mm
